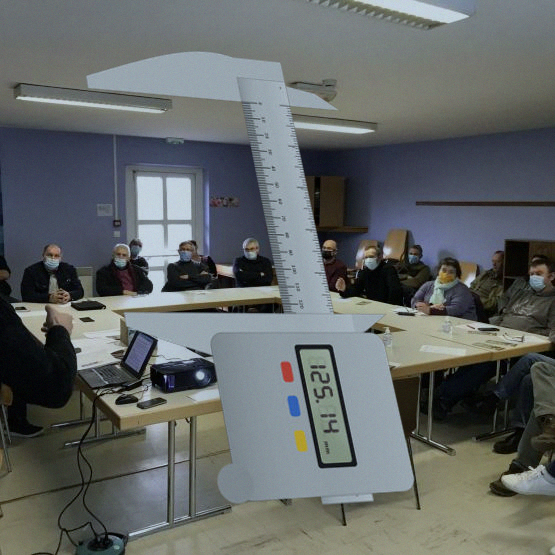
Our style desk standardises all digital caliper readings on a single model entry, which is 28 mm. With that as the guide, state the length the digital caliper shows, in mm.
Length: 125.14 mm
